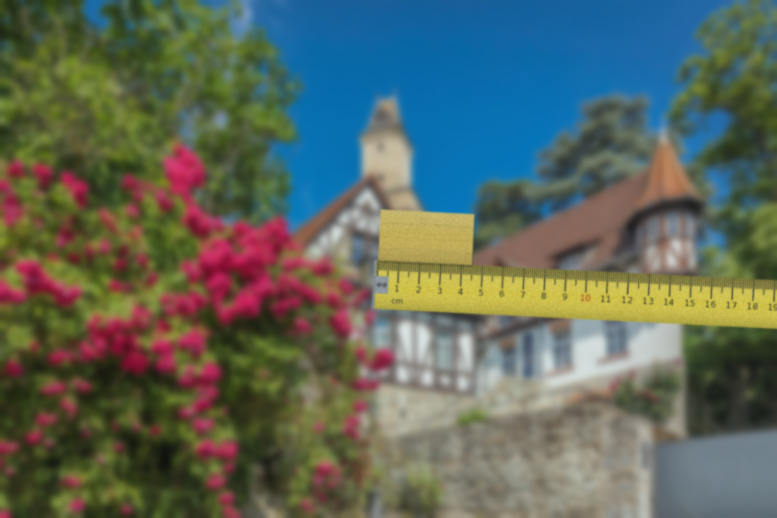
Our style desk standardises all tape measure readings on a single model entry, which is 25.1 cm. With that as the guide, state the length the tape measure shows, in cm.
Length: 4.5 cm
